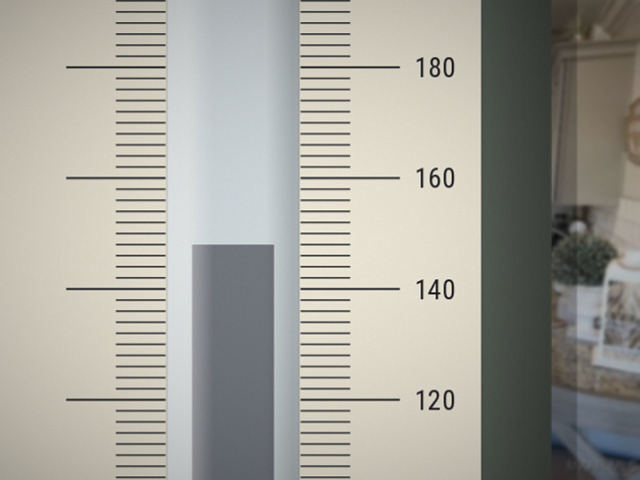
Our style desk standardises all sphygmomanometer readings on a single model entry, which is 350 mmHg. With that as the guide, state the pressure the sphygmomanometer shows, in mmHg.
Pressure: 148 mmHg
